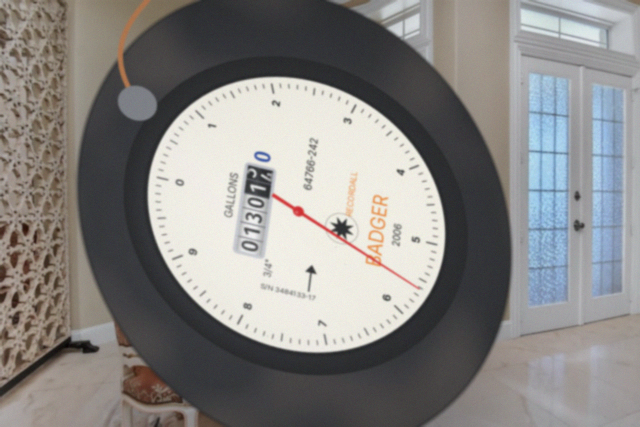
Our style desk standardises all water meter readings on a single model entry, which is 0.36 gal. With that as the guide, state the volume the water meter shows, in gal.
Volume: 130135.6 gal
